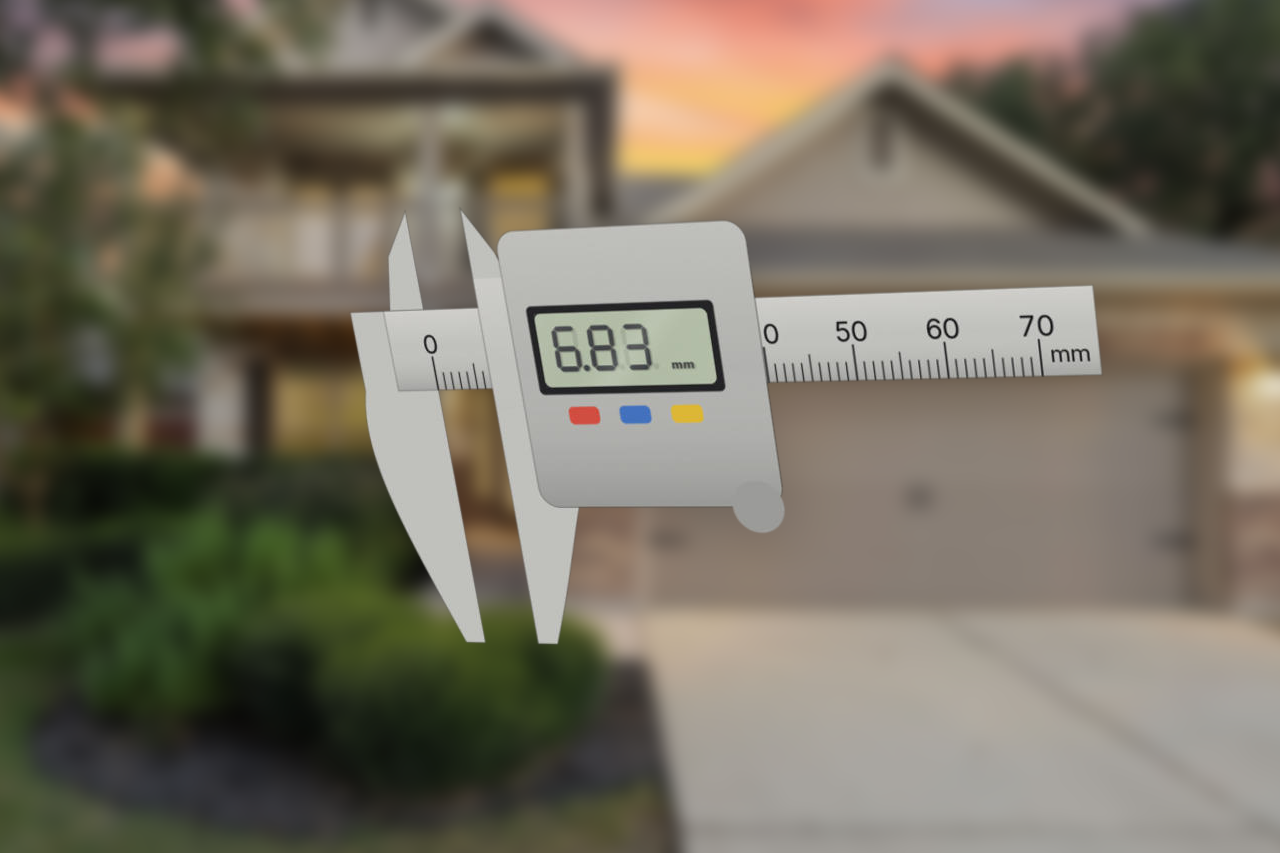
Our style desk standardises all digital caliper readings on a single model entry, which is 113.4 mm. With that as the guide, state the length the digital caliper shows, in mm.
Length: 6.83 mm
